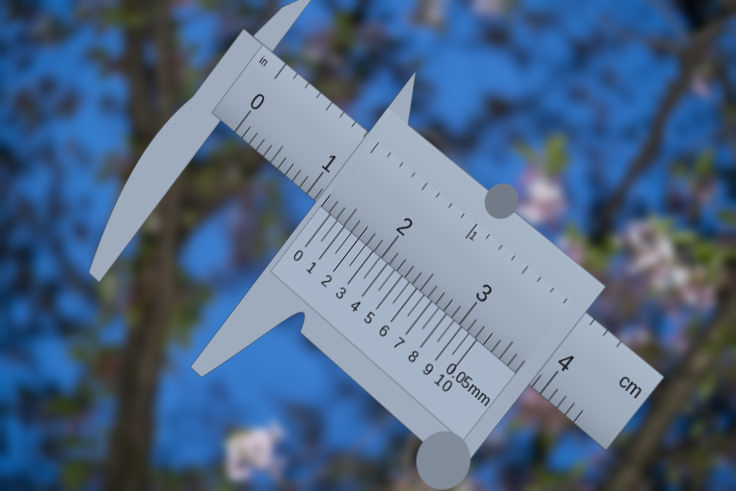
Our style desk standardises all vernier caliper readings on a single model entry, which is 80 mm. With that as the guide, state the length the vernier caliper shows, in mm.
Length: 13.2 mm
